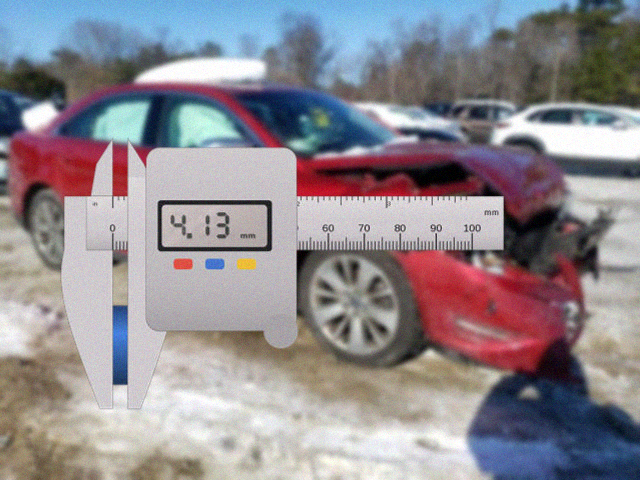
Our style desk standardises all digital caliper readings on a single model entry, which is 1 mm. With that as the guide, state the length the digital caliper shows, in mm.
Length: 4.13 mm
